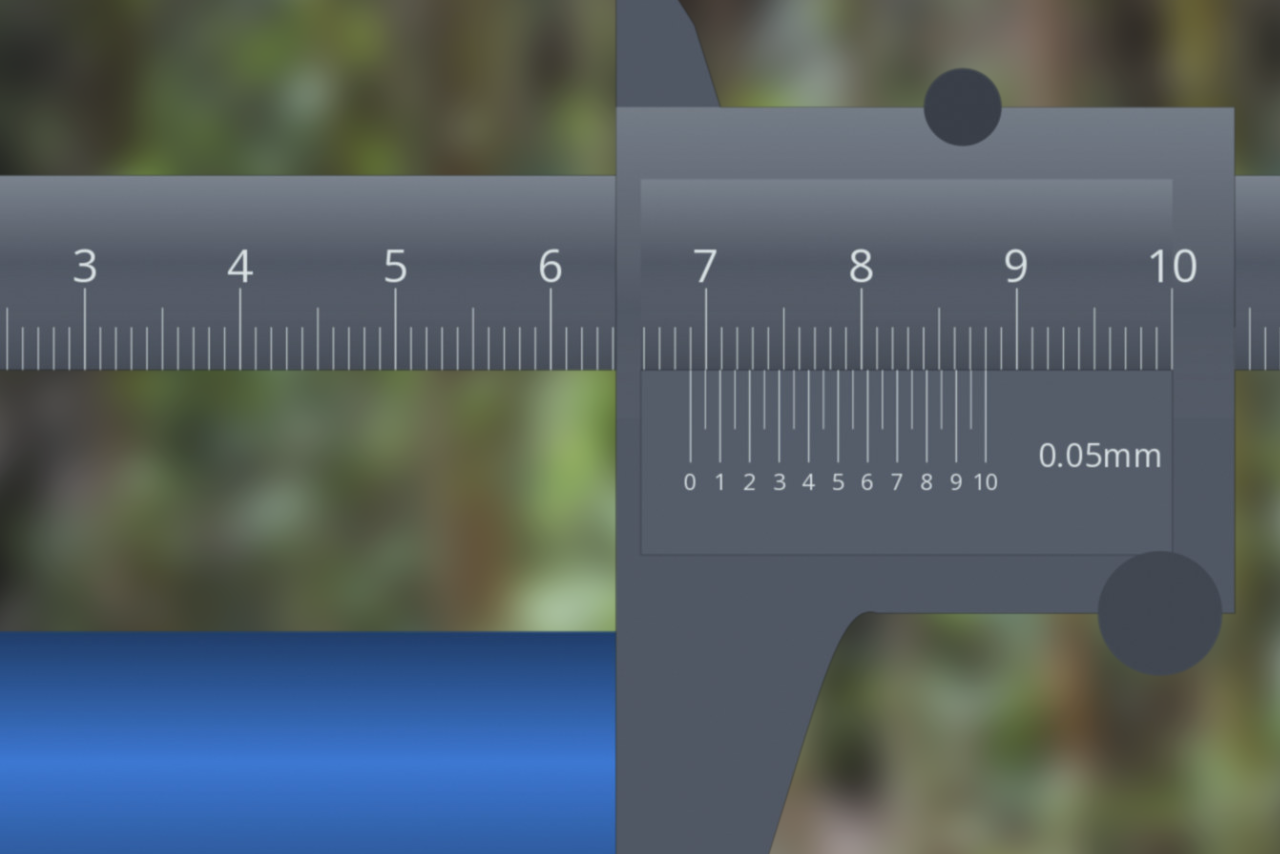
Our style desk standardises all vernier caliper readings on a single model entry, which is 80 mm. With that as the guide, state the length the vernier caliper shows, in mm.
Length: 69.0 mm
